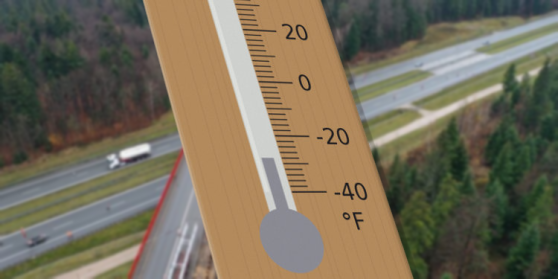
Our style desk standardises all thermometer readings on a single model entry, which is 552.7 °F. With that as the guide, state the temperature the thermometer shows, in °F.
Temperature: -28 °F
